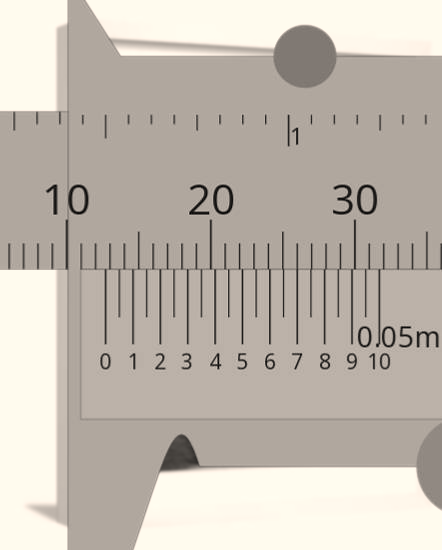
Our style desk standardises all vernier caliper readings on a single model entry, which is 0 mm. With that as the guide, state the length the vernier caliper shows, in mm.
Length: 12.7 mm
